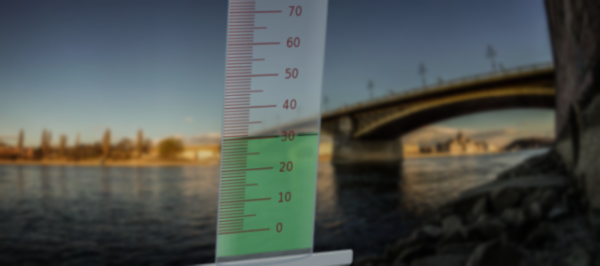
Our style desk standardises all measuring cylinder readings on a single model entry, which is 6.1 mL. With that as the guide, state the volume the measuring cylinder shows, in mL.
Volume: 30 mL
